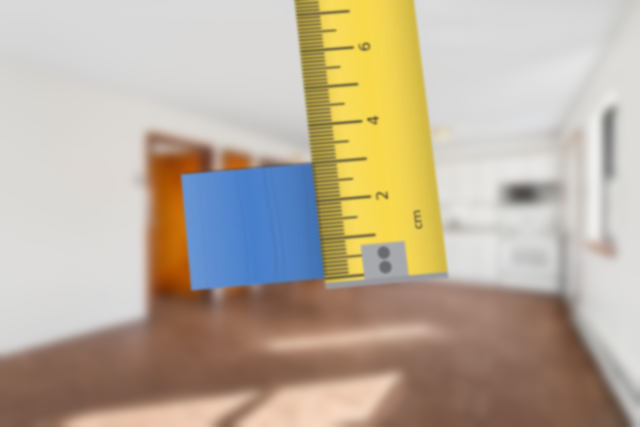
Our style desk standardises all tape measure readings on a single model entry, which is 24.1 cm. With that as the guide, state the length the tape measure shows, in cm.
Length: 3 cm
